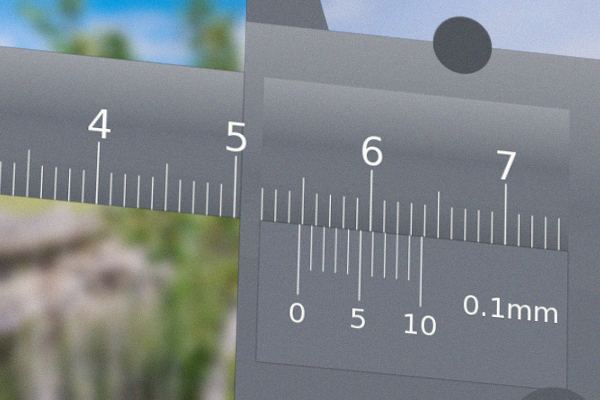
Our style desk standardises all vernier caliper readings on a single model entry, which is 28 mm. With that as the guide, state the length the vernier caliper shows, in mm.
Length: 54.8 mm
